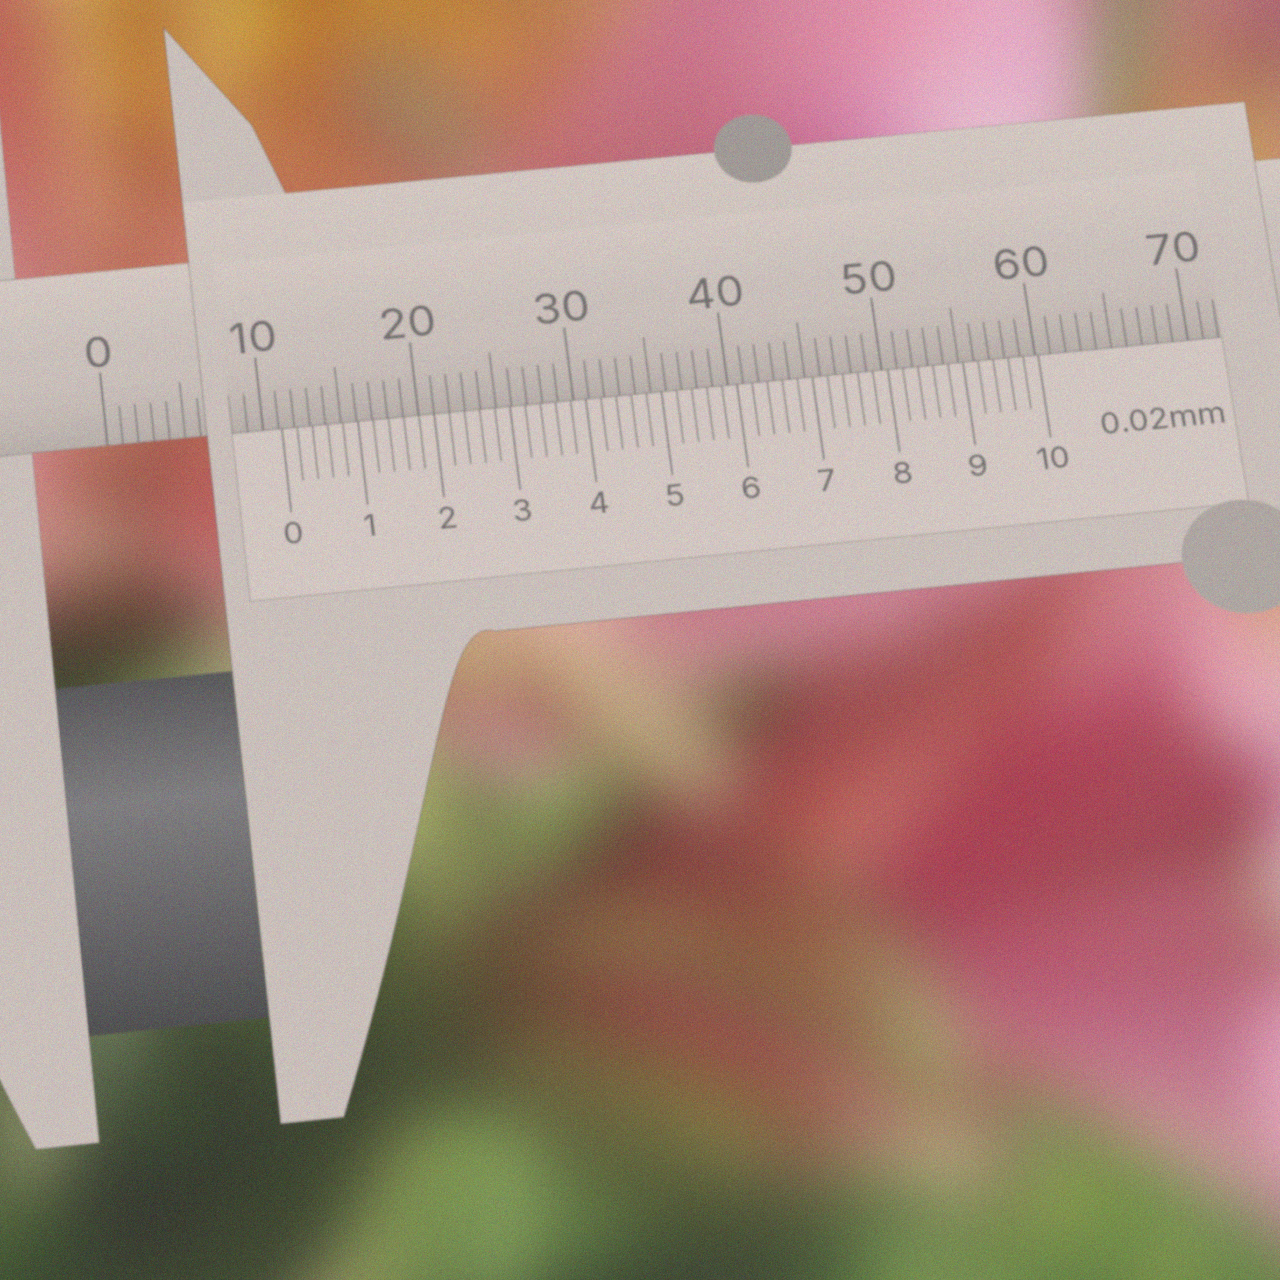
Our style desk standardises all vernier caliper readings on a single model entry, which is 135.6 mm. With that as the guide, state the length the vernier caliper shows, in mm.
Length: 11.2 mm
